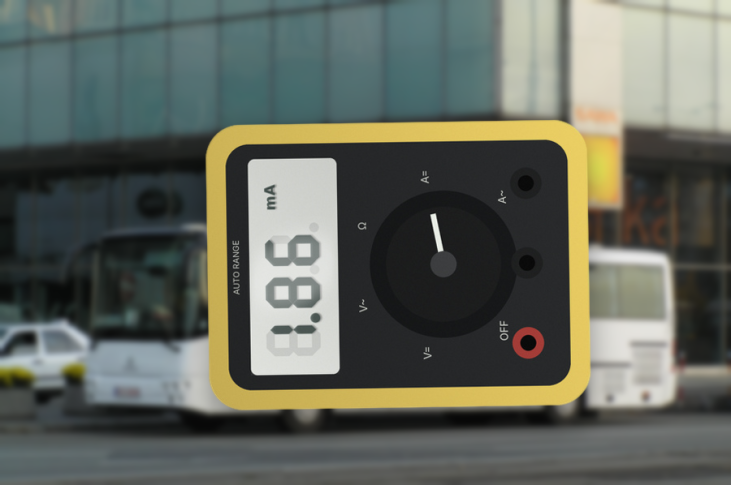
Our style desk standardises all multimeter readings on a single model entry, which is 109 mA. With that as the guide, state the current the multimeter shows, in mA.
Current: 1.86 mA
